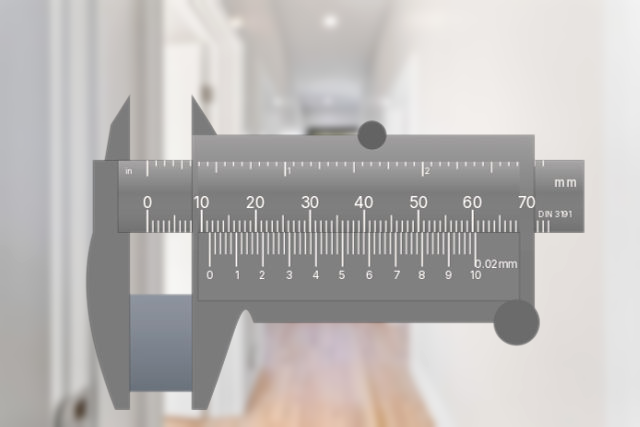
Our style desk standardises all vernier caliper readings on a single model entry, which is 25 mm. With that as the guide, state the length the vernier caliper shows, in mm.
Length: 11.5 mm
